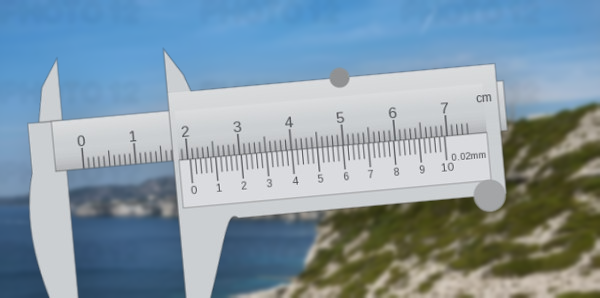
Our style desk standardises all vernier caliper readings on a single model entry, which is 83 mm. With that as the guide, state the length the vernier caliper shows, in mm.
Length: 20.5 mm
